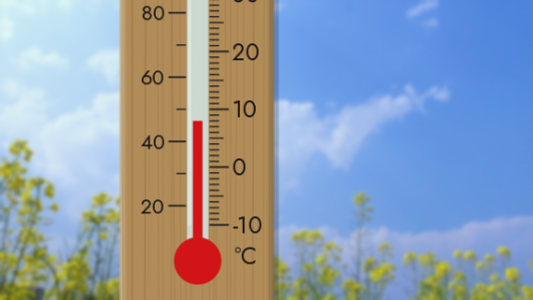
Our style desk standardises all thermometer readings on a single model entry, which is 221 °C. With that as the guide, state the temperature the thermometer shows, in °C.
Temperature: 8 °C
